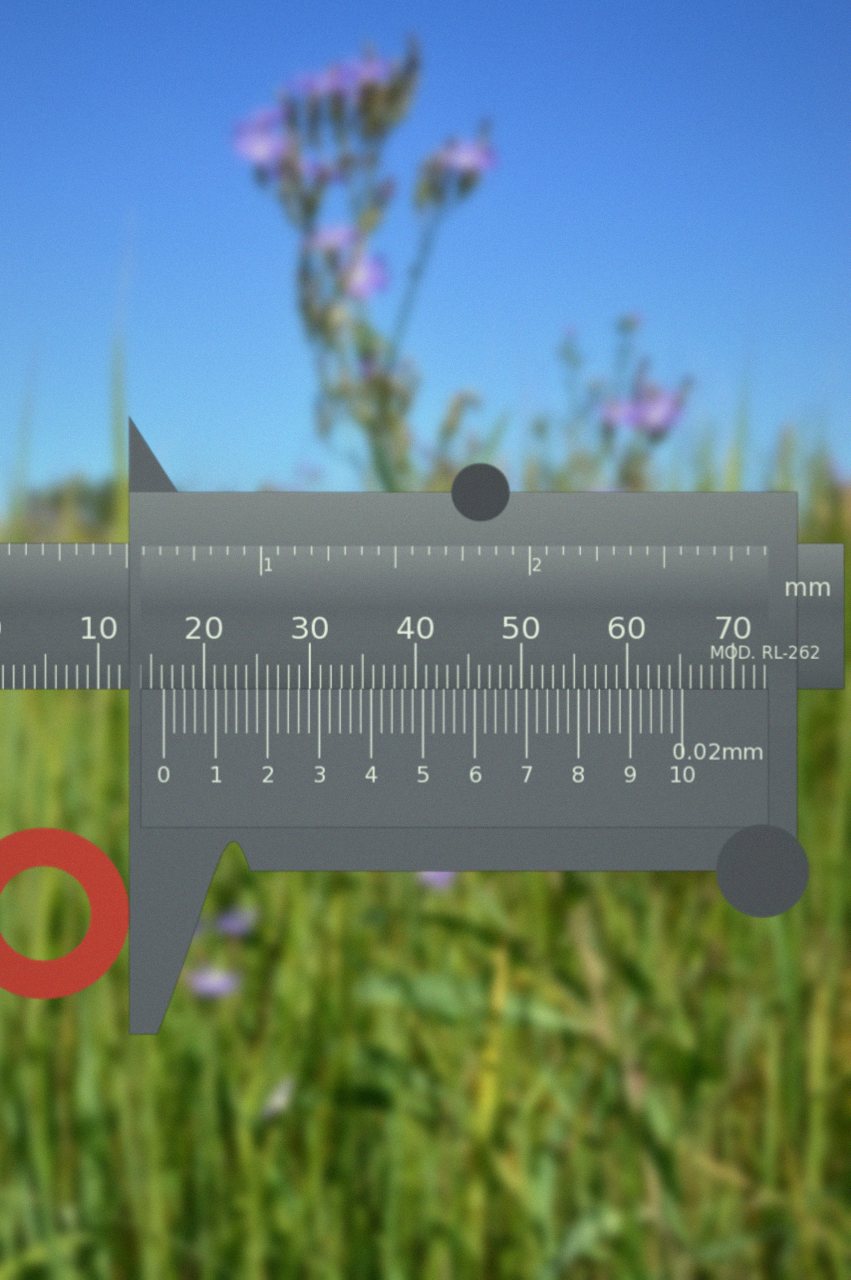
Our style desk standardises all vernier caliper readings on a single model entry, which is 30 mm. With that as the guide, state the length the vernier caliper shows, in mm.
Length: 16.2 mm
